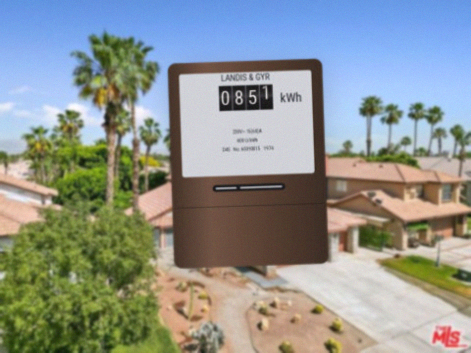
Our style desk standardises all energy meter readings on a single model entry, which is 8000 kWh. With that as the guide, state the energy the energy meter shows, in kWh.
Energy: 851 kWh
